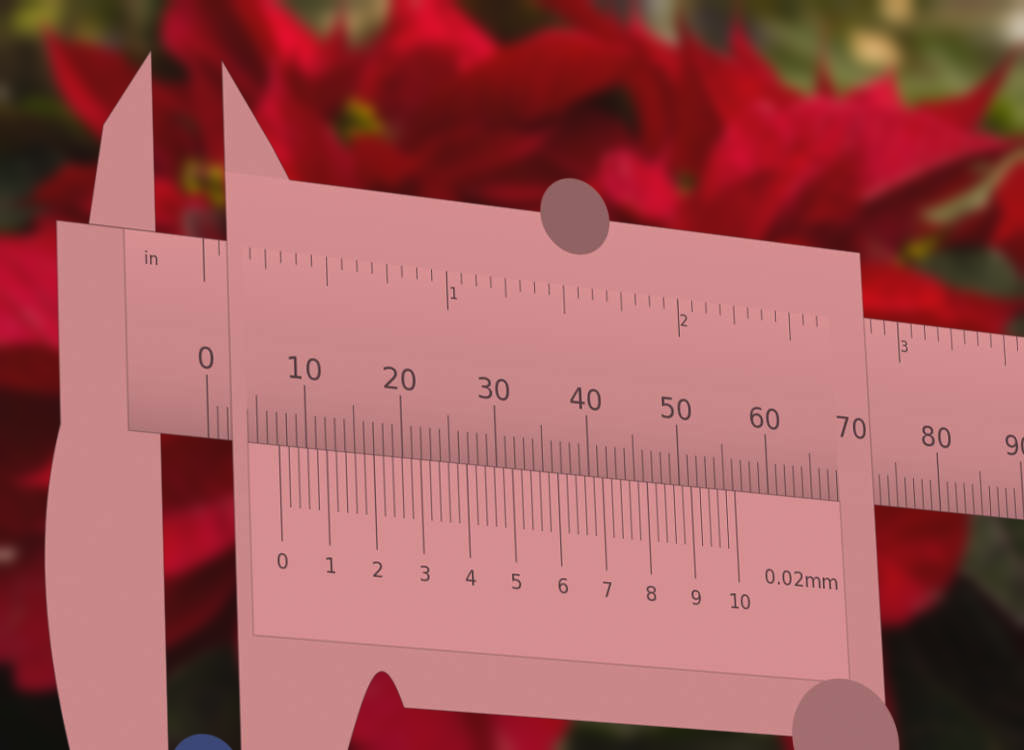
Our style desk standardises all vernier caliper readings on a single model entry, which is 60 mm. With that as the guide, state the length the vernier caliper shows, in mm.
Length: 7.2 mm
